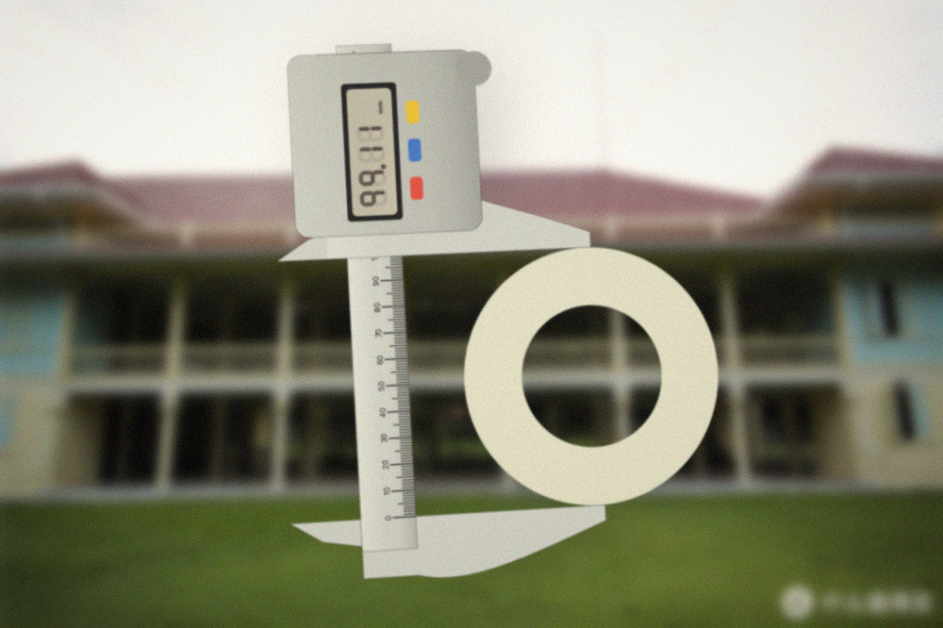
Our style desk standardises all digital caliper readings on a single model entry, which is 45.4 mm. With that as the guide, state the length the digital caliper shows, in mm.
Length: 99.11 mm
